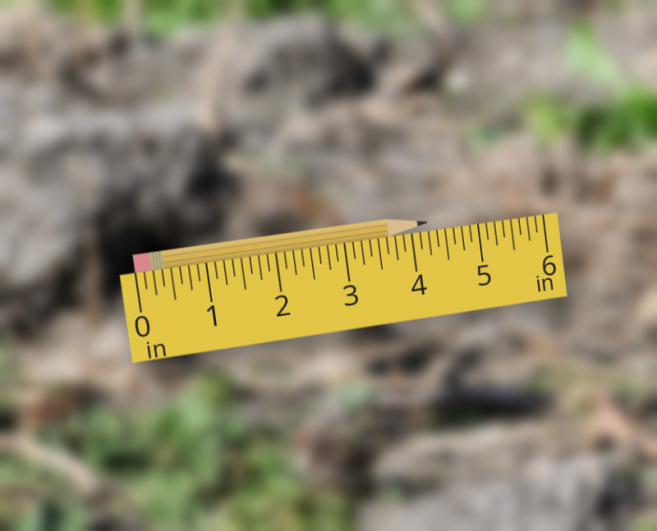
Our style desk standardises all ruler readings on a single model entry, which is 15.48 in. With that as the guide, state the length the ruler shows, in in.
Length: 4.25 in
